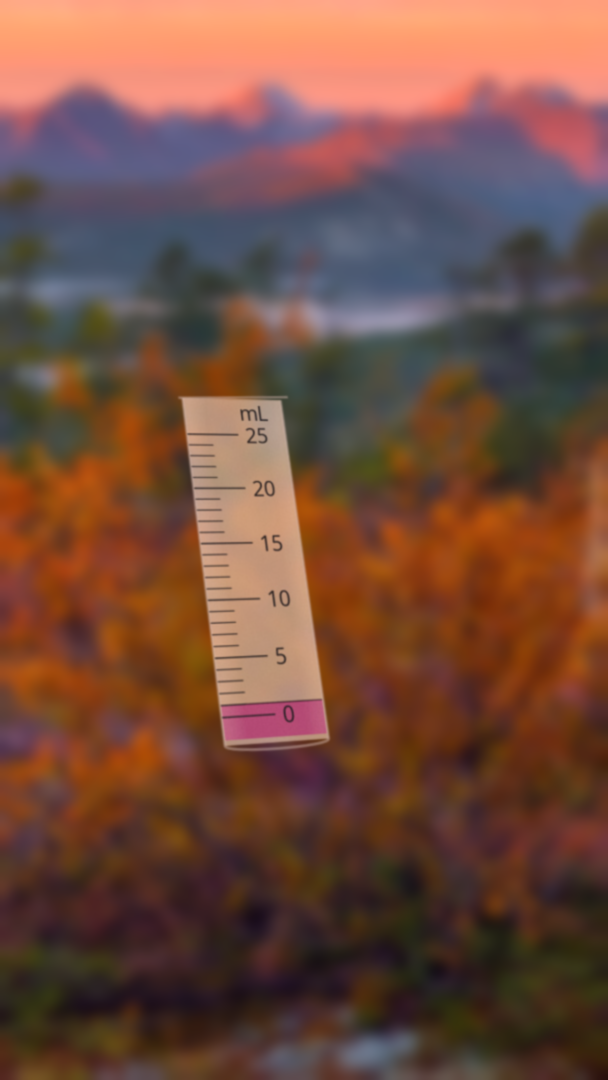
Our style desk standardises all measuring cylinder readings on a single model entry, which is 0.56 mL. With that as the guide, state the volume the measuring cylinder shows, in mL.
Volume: 1 mL
